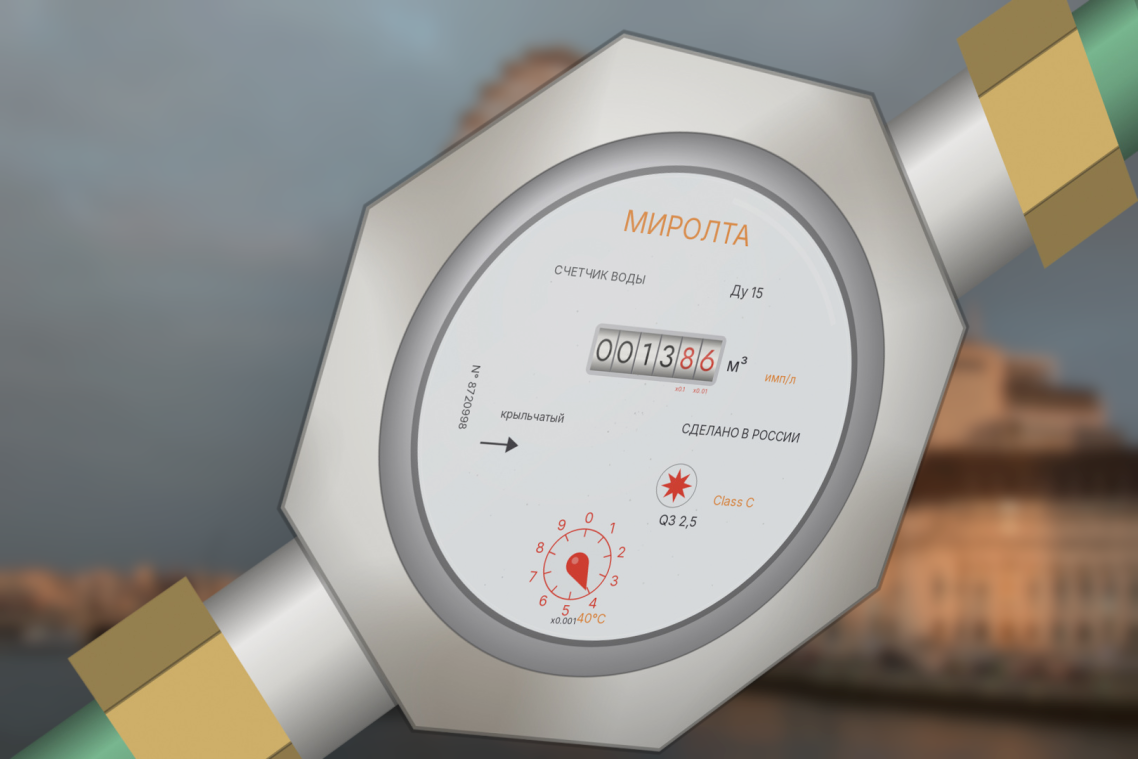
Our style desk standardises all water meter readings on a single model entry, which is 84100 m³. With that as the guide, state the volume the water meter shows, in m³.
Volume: 13.864 m³
